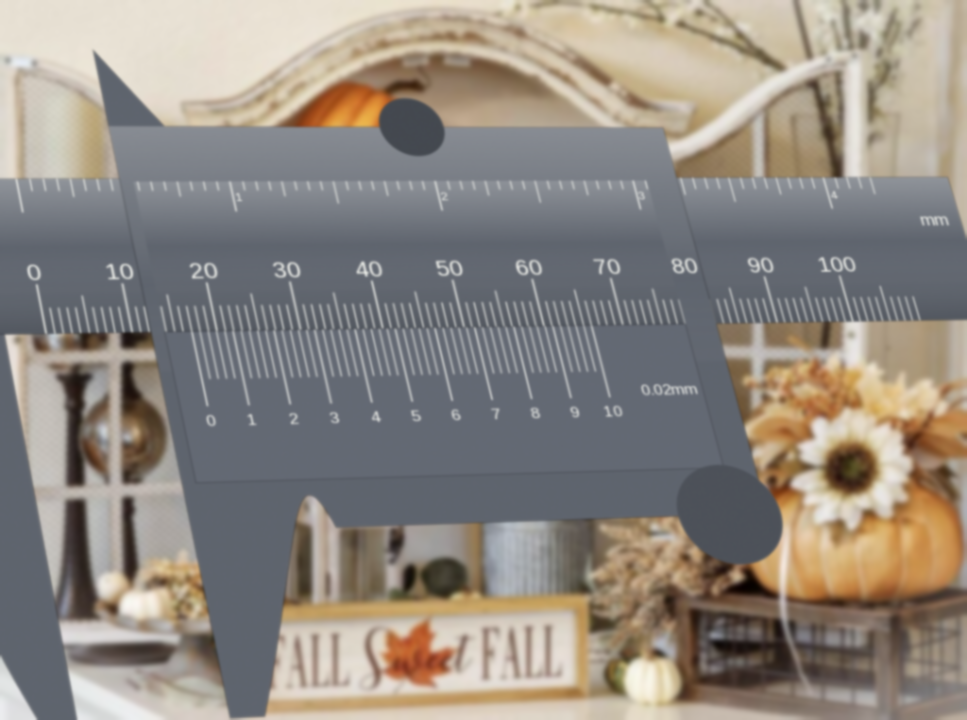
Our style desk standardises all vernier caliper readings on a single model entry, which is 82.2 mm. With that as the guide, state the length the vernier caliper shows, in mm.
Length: 17.0 mm
